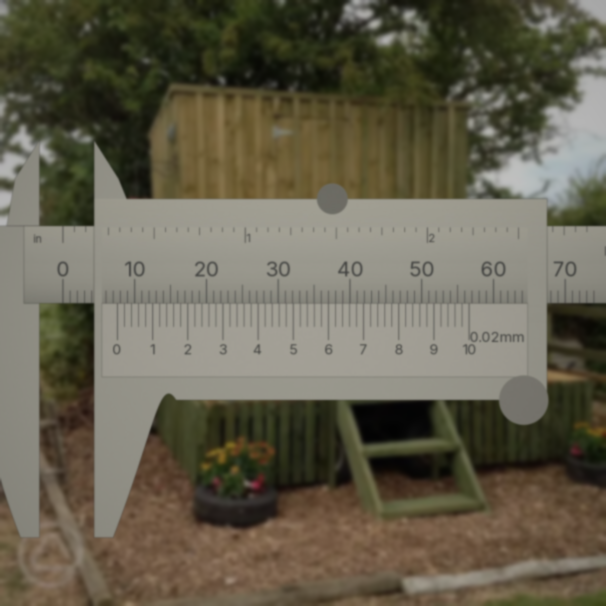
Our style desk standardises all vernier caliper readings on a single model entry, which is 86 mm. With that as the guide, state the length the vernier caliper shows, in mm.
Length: 7.6 mm
